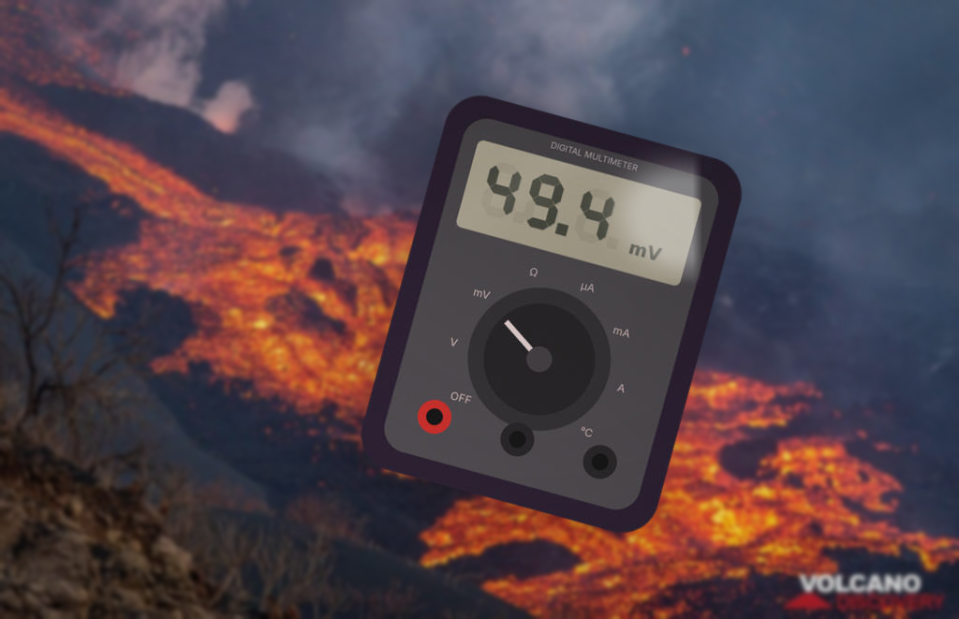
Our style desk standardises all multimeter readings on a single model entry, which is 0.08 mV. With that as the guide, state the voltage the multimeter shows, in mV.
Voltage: 49.4 mV
